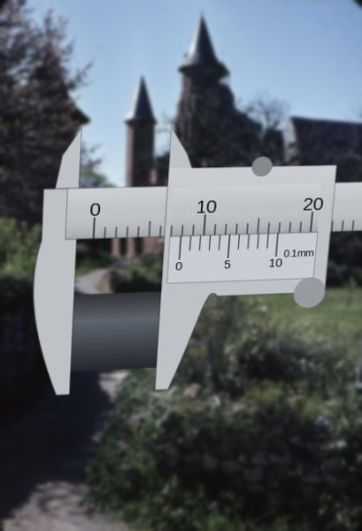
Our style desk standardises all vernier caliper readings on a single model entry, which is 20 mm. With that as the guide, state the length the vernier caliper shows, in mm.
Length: 7.9 mm
